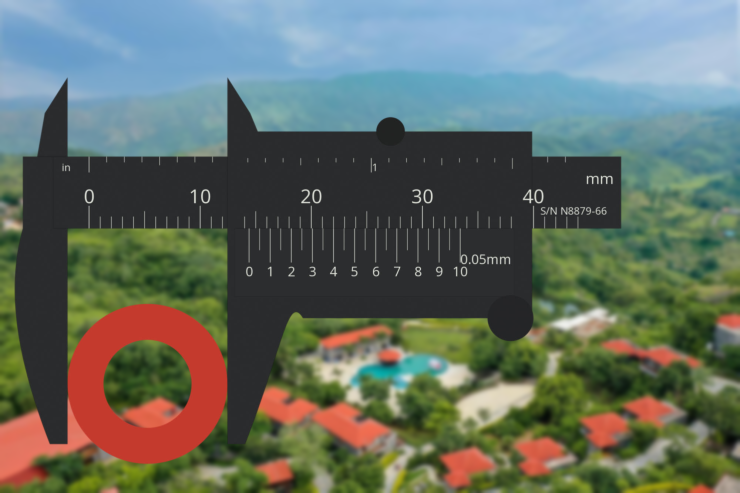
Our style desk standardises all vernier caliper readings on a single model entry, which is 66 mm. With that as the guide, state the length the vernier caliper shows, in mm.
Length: 14.4 mm
